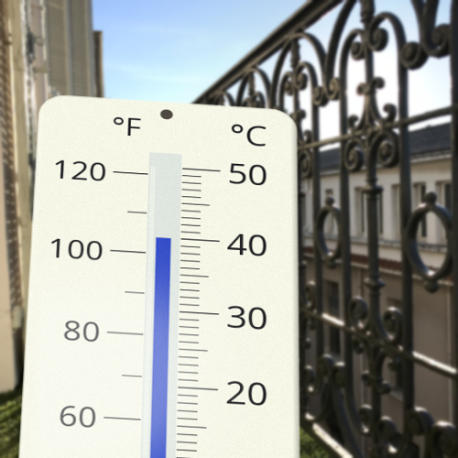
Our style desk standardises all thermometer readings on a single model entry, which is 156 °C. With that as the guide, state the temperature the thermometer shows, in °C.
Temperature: 40 °C
